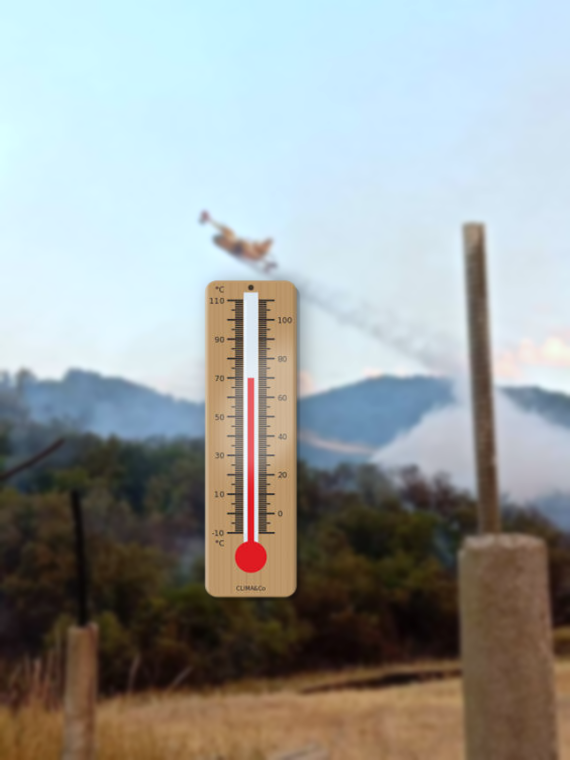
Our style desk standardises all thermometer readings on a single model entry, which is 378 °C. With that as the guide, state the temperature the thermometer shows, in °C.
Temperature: 70 °C
